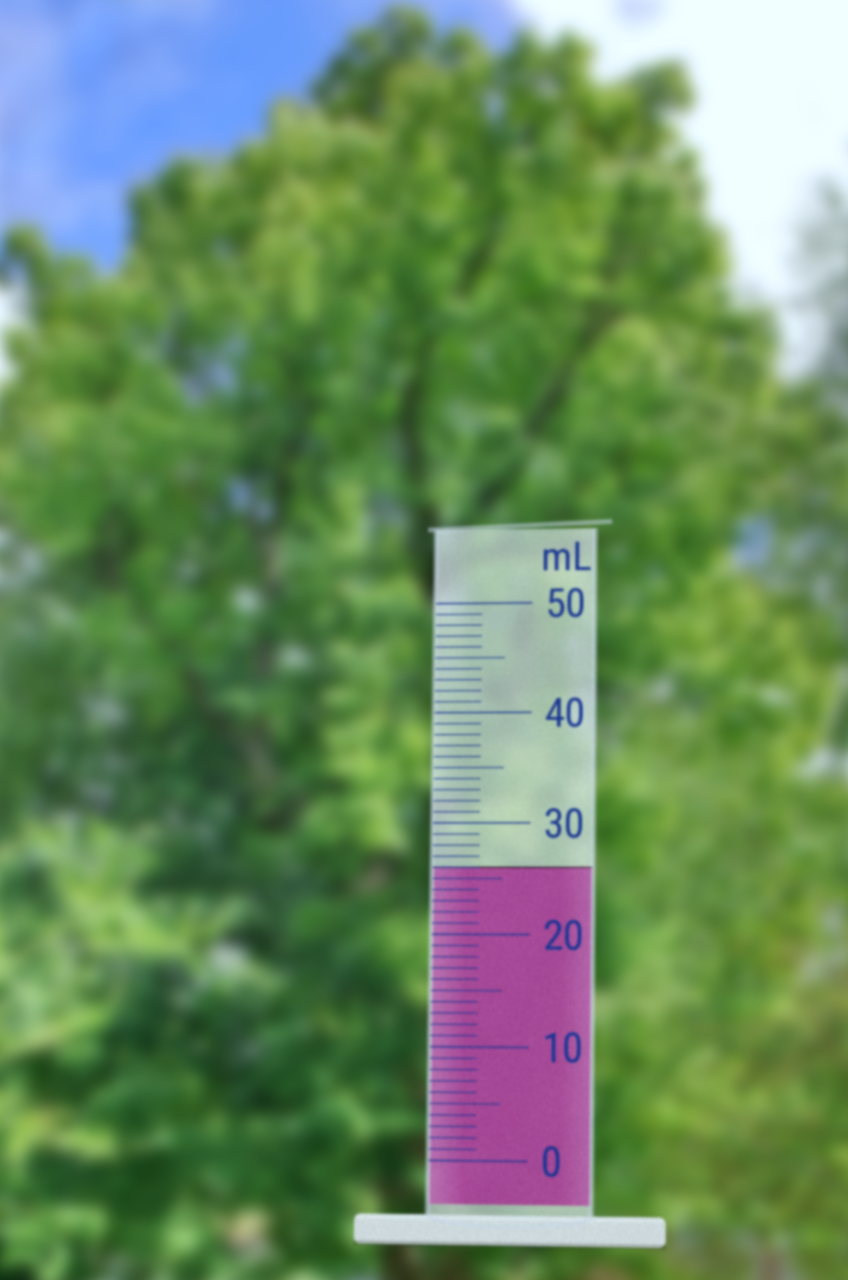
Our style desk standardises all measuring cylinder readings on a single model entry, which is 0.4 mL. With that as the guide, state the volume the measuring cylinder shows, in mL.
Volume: 26 mL
